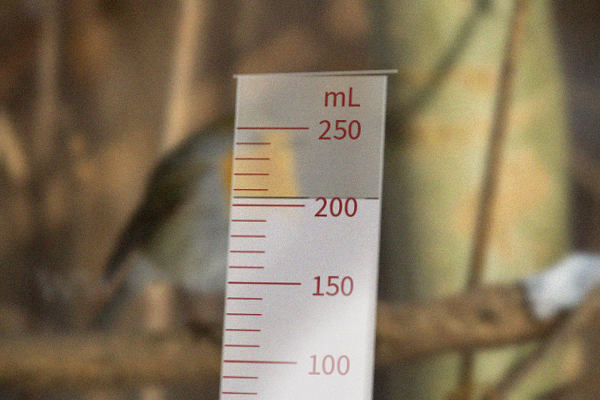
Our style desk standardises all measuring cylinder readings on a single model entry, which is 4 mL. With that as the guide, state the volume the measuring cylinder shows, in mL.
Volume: 205 mL
